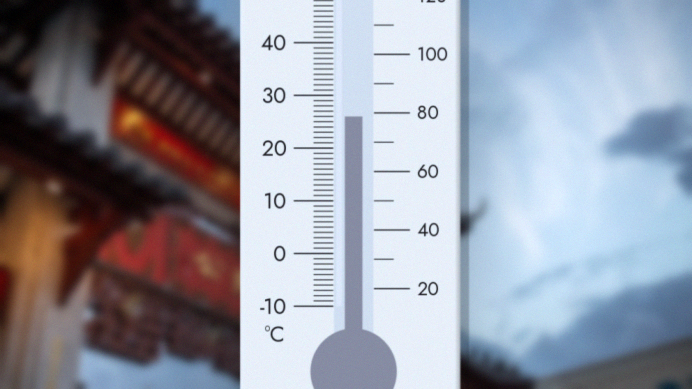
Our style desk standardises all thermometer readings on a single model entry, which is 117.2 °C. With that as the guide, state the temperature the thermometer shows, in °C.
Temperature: 26 °C
